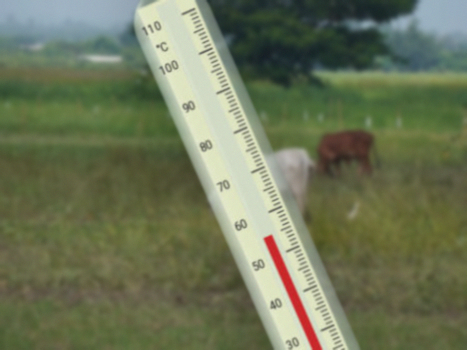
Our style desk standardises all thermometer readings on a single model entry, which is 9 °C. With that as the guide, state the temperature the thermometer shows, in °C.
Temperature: 55 °C
